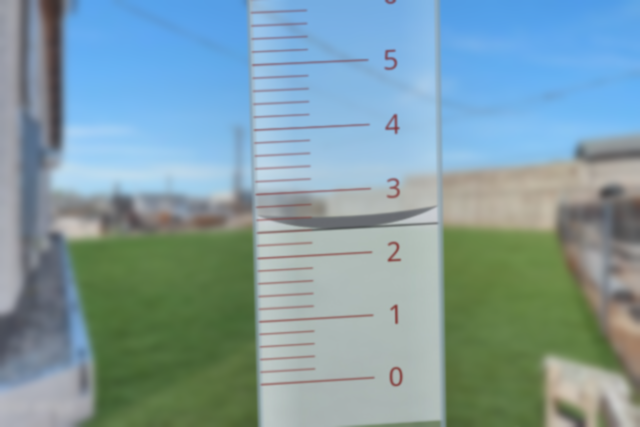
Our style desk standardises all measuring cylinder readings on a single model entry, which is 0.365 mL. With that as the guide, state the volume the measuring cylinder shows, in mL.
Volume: 2.4 mL
